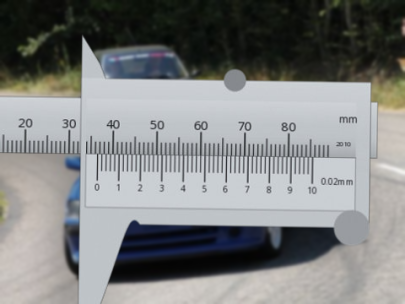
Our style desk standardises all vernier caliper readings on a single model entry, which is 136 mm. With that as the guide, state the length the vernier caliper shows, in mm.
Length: 36.5 mm
